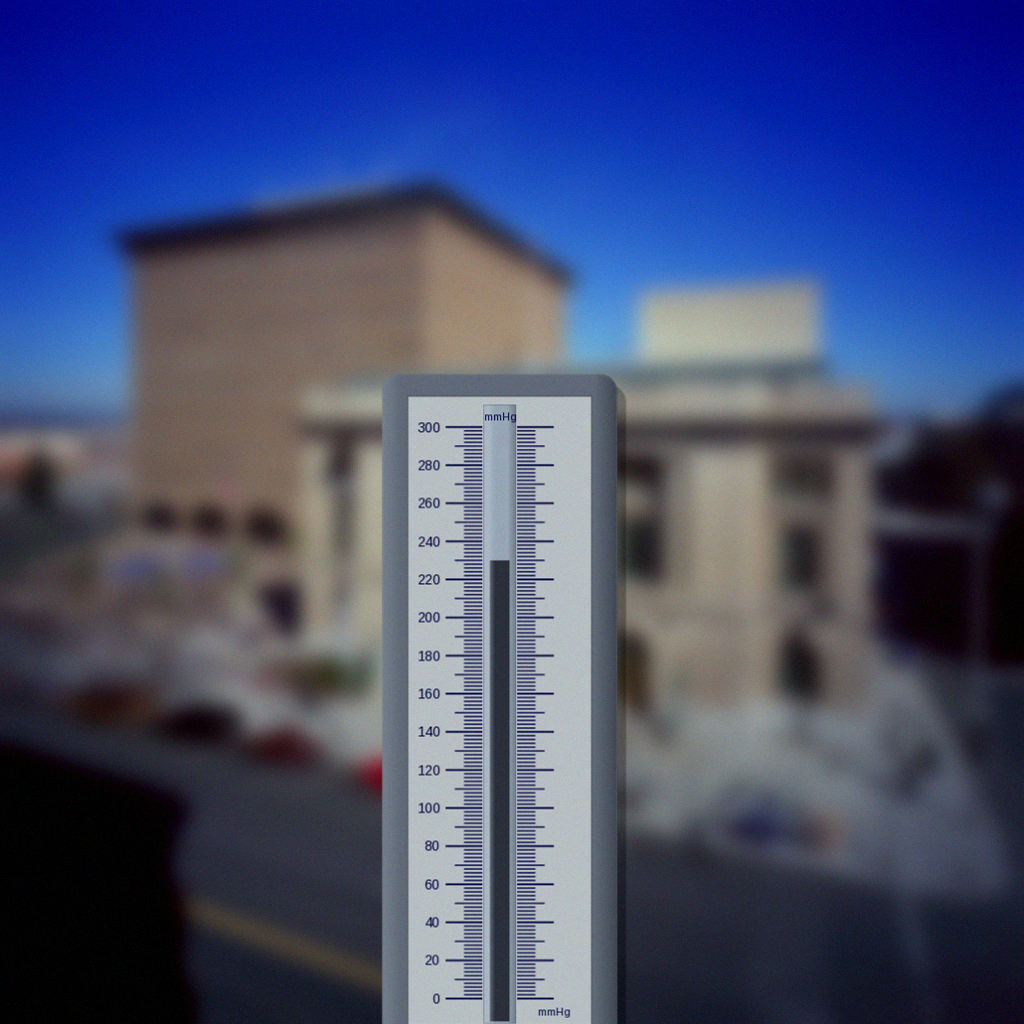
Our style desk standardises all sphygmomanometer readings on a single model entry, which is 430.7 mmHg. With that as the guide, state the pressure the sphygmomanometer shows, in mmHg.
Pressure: 230 mmHg
